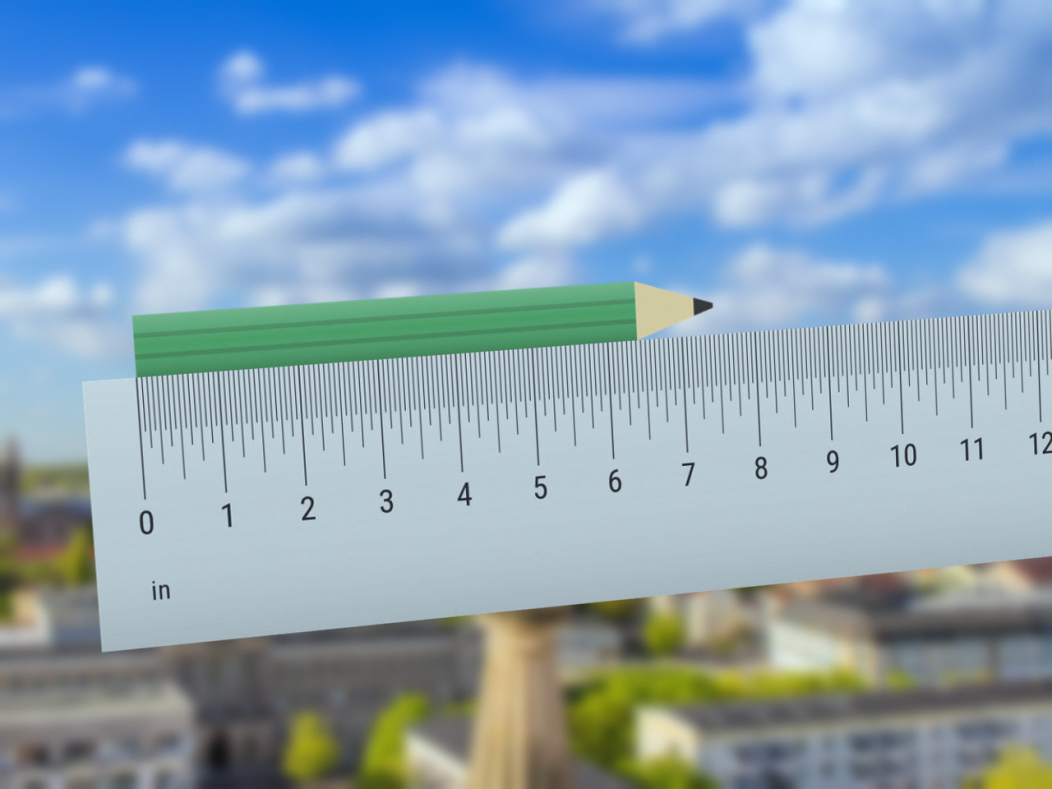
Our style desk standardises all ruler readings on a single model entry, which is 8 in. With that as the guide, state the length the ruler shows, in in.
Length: 7.4375 in
